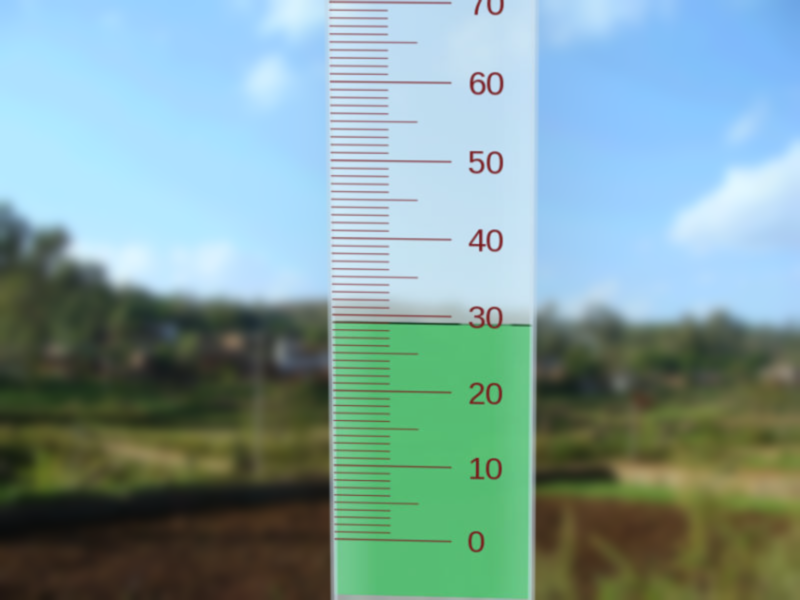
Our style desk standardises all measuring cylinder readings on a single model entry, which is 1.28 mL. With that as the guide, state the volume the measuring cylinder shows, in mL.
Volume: 29 mL
